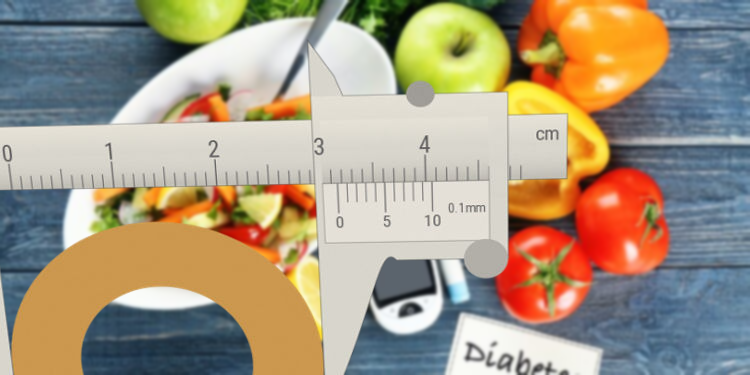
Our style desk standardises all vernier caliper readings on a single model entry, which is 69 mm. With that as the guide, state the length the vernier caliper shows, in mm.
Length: 31.6 mm
